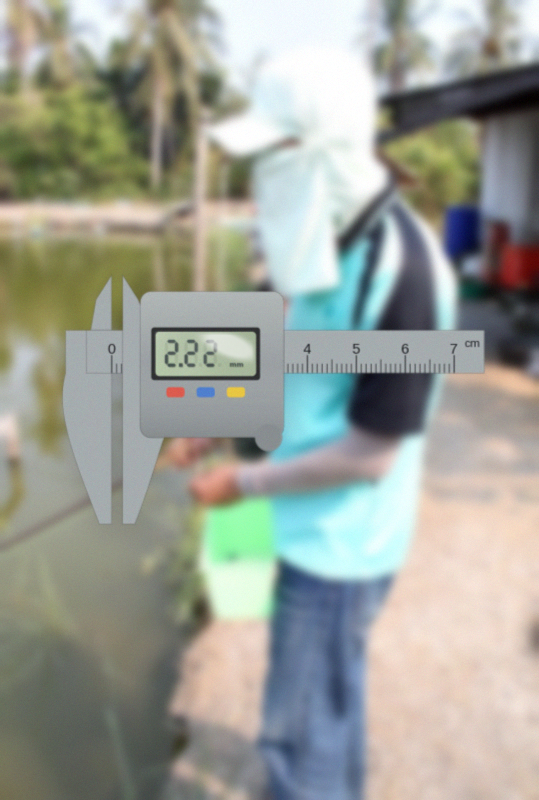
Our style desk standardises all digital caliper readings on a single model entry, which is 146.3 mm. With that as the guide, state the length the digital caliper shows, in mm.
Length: 2.22 mm
